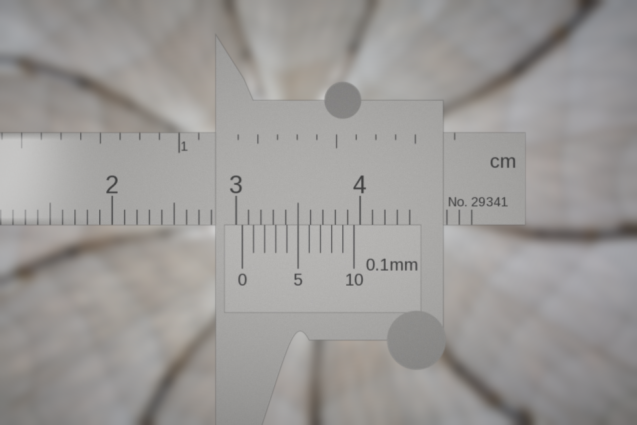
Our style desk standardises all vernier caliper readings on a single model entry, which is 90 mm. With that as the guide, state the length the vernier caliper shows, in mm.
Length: 30.5 mm
